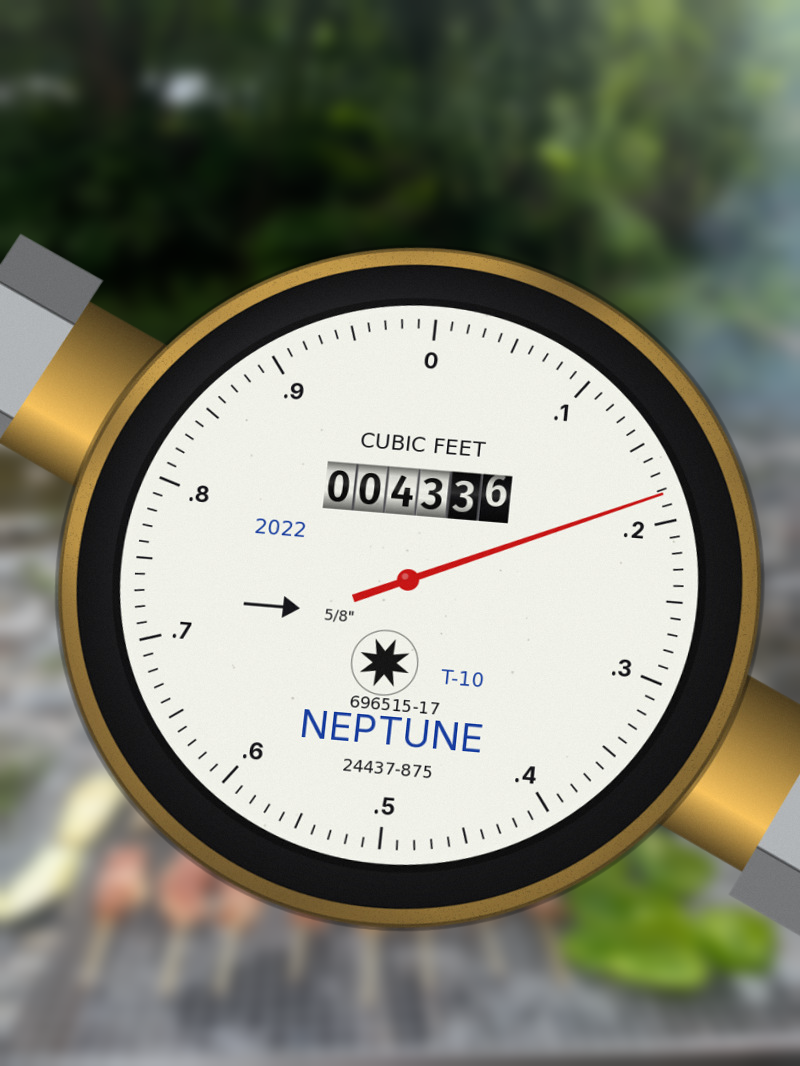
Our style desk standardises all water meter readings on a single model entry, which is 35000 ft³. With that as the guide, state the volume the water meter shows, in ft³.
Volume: 4336.18 ft³
